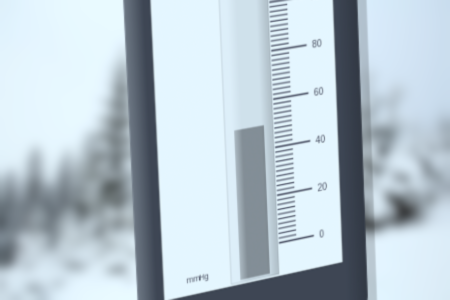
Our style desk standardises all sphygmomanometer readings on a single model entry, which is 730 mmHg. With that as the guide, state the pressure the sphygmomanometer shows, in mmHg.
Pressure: 50 mmHg
